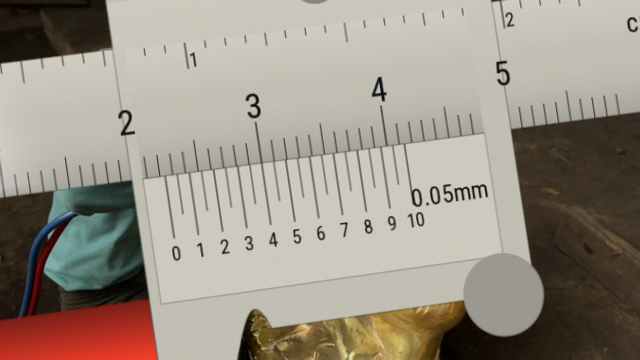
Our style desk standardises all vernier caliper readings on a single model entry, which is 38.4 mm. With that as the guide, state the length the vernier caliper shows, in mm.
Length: 22.4 mm
